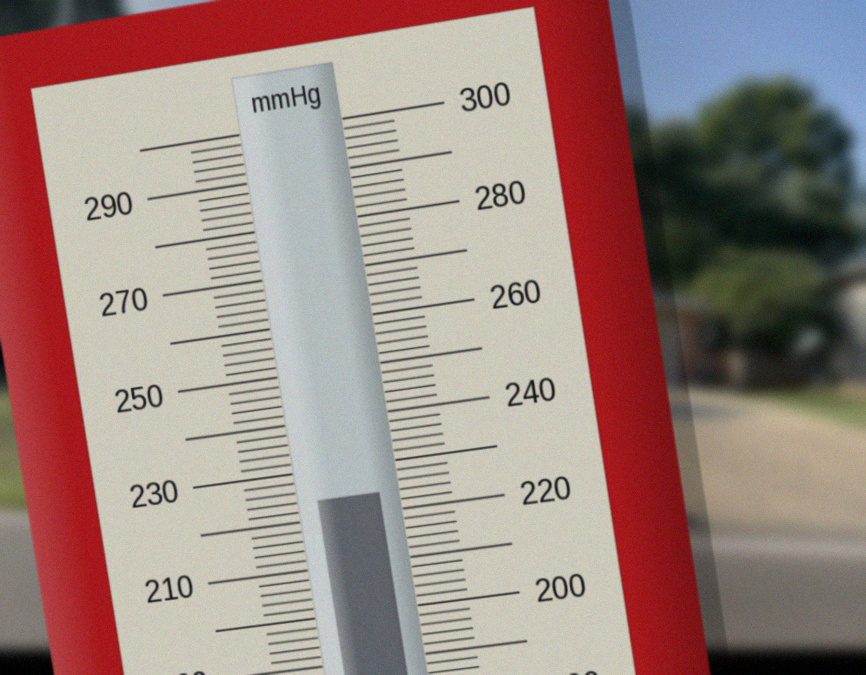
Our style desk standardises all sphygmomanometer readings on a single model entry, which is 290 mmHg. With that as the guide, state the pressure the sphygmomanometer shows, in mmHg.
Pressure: 224 mmHg
